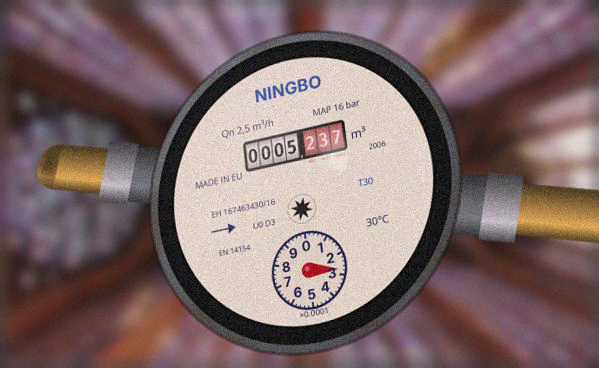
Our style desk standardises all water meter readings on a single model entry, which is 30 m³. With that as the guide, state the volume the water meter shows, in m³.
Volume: 5.2372 m³
